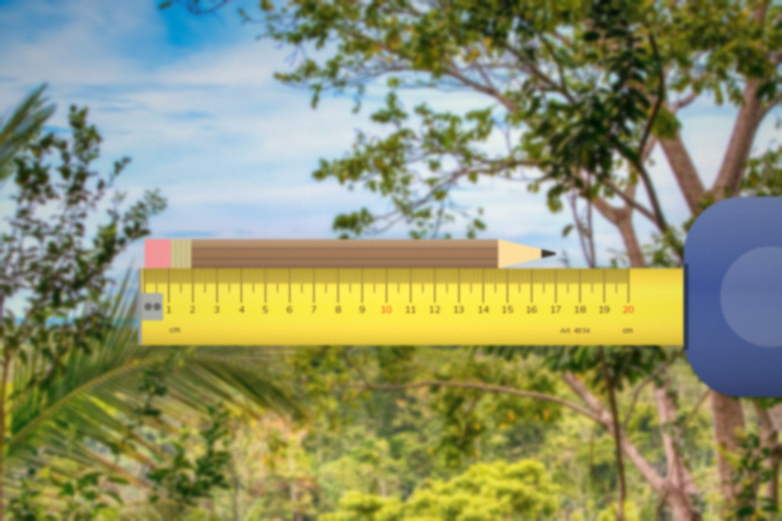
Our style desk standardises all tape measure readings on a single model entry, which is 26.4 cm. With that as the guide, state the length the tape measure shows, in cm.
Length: 17 cm
